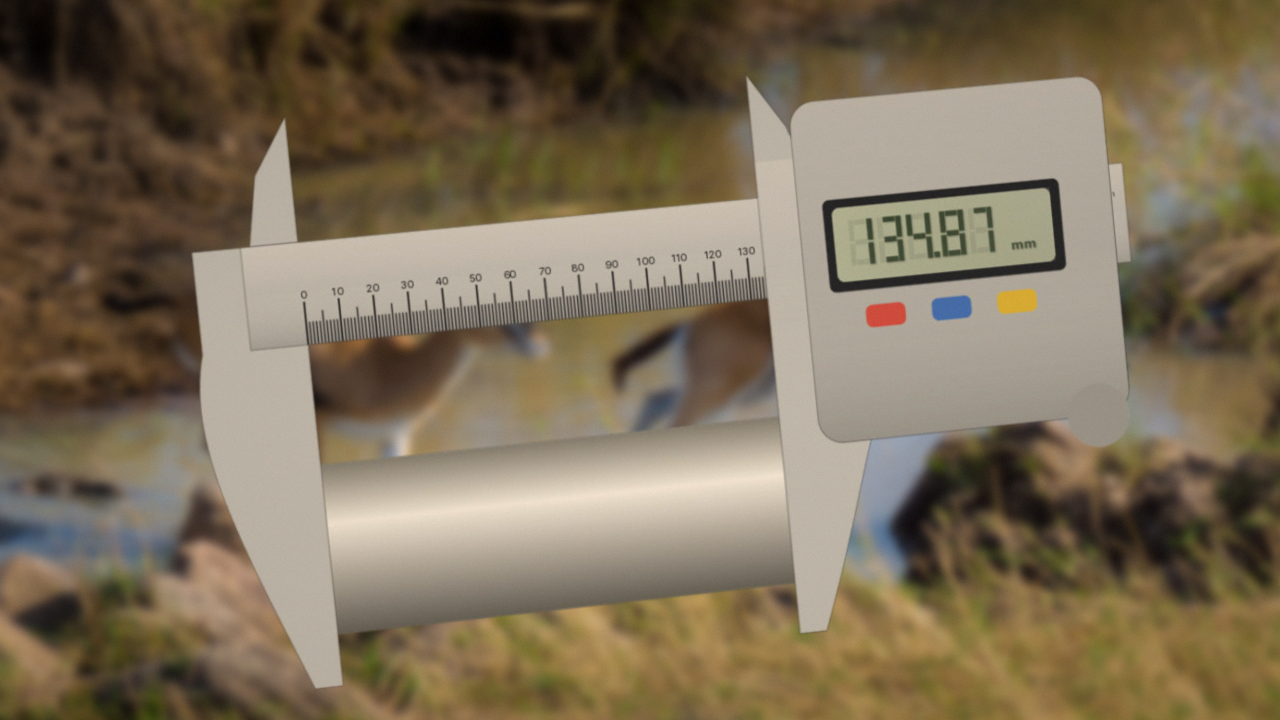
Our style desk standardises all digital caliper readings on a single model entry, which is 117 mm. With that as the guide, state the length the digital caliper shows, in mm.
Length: 134.87 mm
